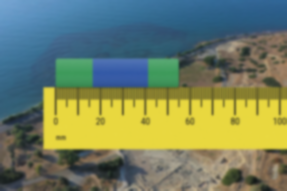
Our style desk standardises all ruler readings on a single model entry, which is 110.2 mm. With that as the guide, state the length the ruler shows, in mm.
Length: 55 mm
